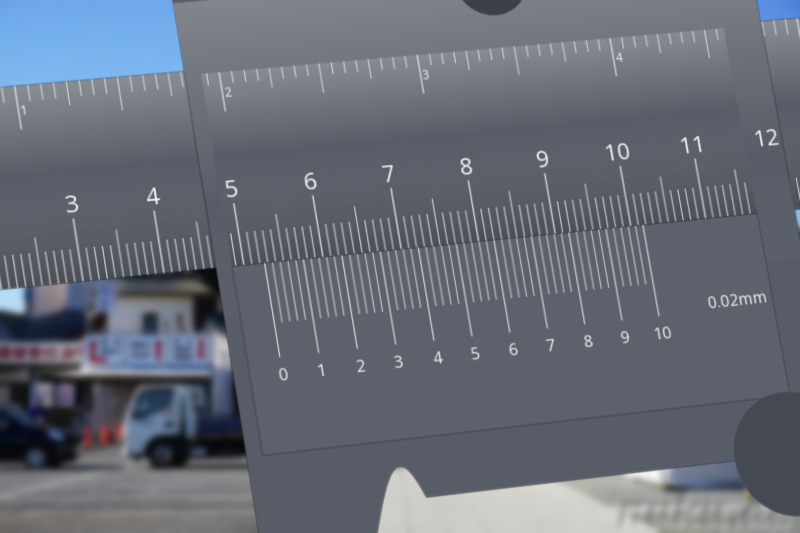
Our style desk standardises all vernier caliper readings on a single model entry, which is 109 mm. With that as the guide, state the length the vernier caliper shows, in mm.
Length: 52.6 mm
